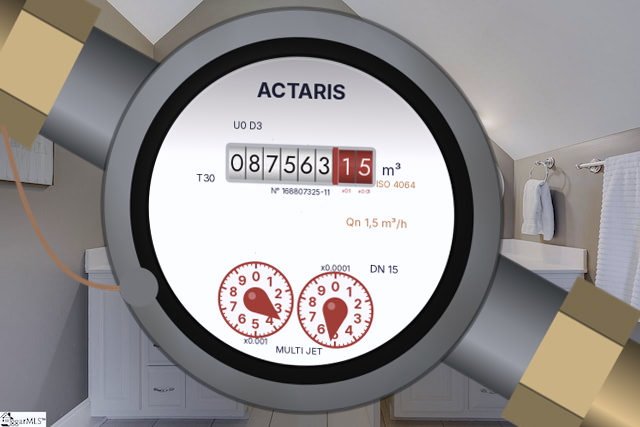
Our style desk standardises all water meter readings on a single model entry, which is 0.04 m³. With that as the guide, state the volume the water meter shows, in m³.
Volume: 87563.1535 m³
